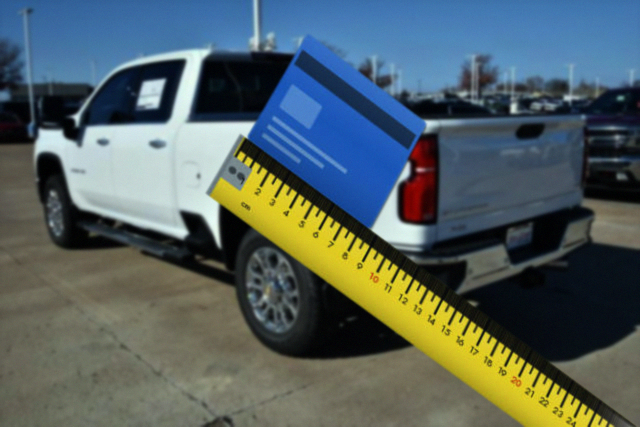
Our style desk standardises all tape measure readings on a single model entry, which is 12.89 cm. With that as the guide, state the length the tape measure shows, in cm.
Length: 8.5 cm
